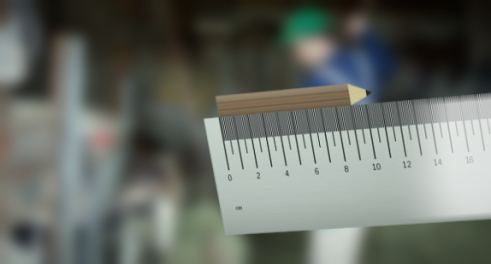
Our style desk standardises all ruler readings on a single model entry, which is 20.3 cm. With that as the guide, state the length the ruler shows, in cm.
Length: 10.5 cm
